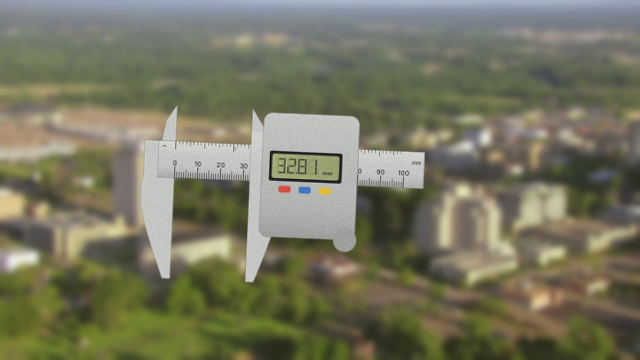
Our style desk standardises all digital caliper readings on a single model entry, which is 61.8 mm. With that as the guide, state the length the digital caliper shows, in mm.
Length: 32.81 mm
